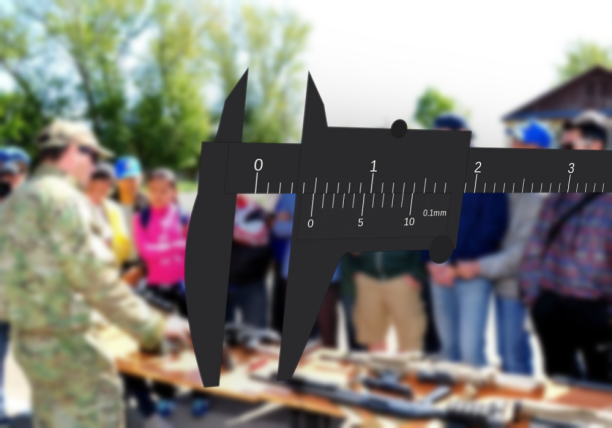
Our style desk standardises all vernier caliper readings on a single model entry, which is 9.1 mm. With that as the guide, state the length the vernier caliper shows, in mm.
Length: 4.9 mm
